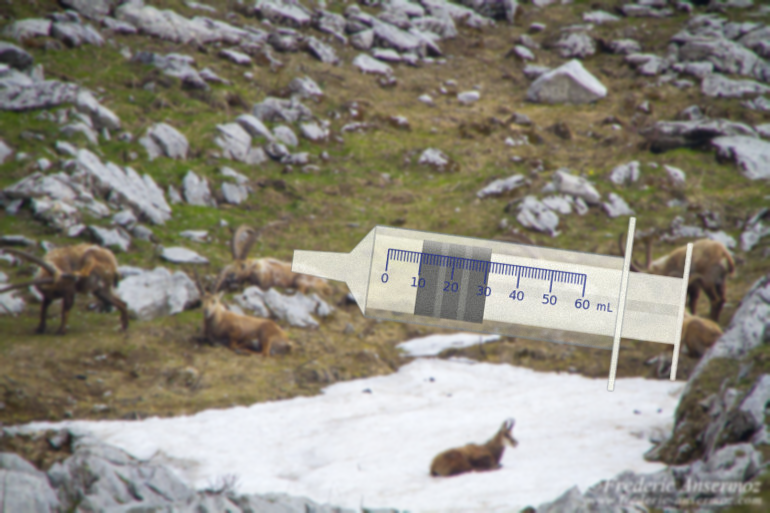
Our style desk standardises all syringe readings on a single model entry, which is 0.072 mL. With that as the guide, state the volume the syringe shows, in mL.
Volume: 10 mL
